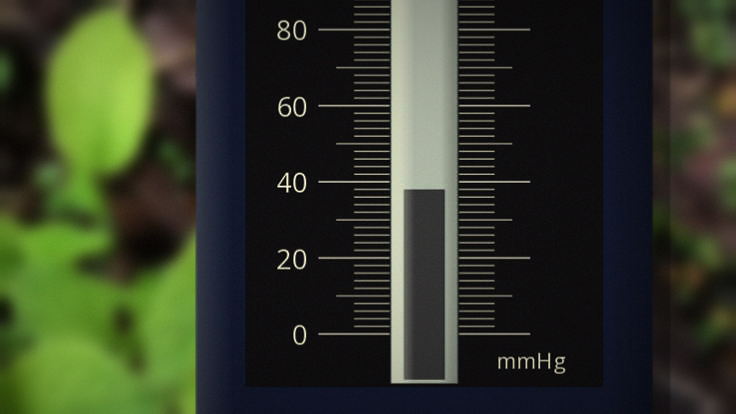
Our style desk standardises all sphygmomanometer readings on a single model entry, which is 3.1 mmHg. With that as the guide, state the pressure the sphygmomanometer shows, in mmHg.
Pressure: 38 mmHg
